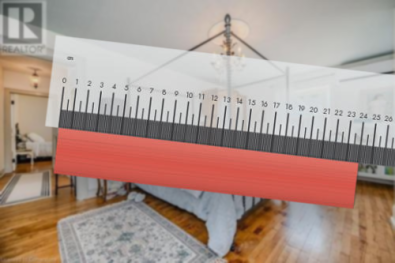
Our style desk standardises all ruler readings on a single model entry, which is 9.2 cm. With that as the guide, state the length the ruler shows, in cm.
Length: 24 cm
